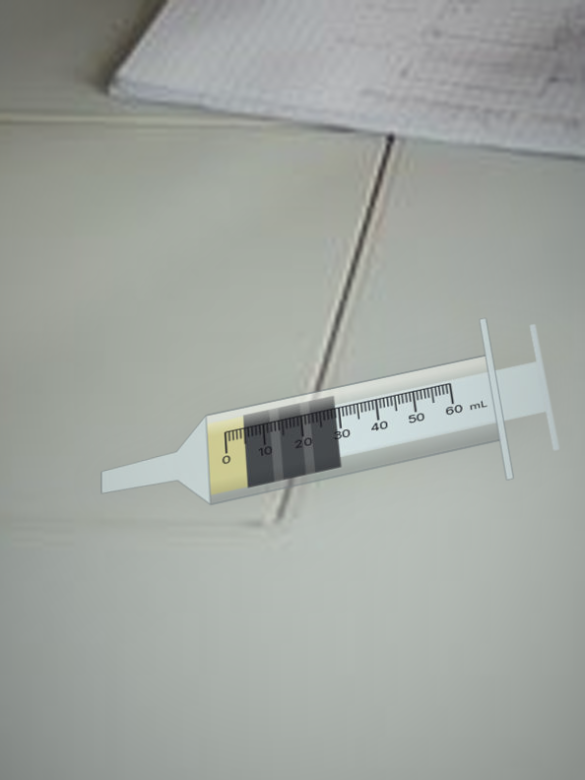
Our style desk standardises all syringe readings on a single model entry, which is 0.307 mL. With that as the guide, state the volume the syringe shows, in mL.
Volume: 5 mL
